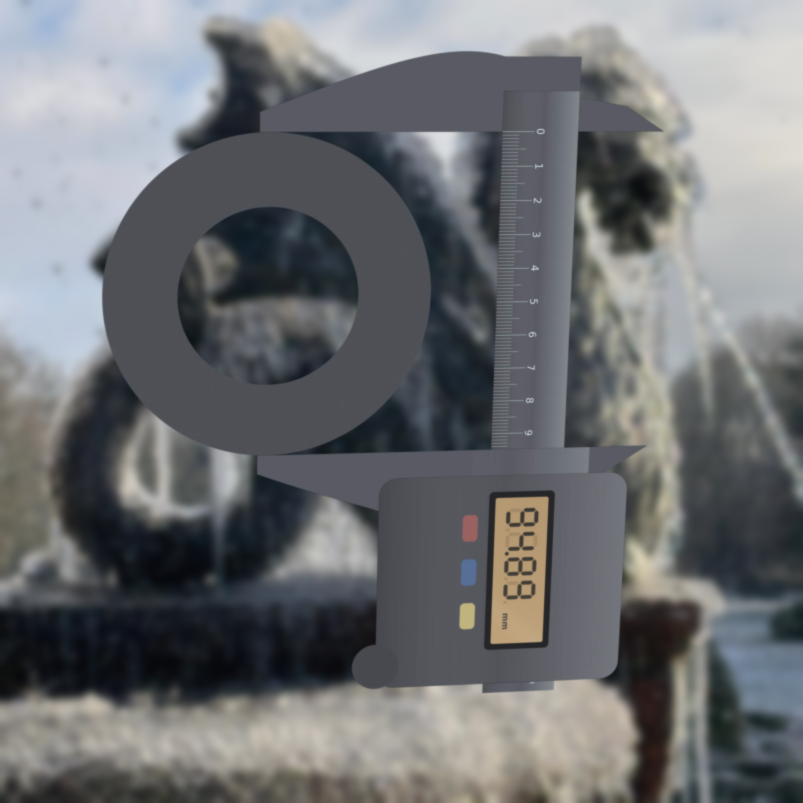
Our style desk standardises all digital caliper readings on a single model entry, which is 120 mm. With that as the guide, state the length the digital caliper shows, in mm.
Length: 94.89 mm
